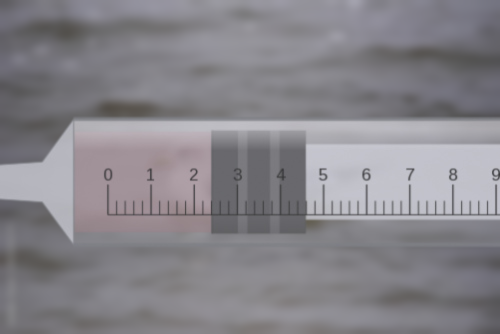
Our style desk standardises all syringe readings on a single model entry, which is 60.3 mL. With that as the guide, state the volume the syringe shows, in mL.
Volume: 2.4 mL
